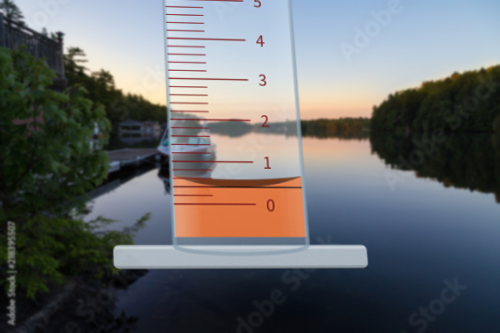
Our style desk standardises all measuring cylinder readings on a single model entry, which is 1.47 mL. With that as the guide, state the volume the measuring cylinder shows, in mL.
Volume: 0.4 mL
